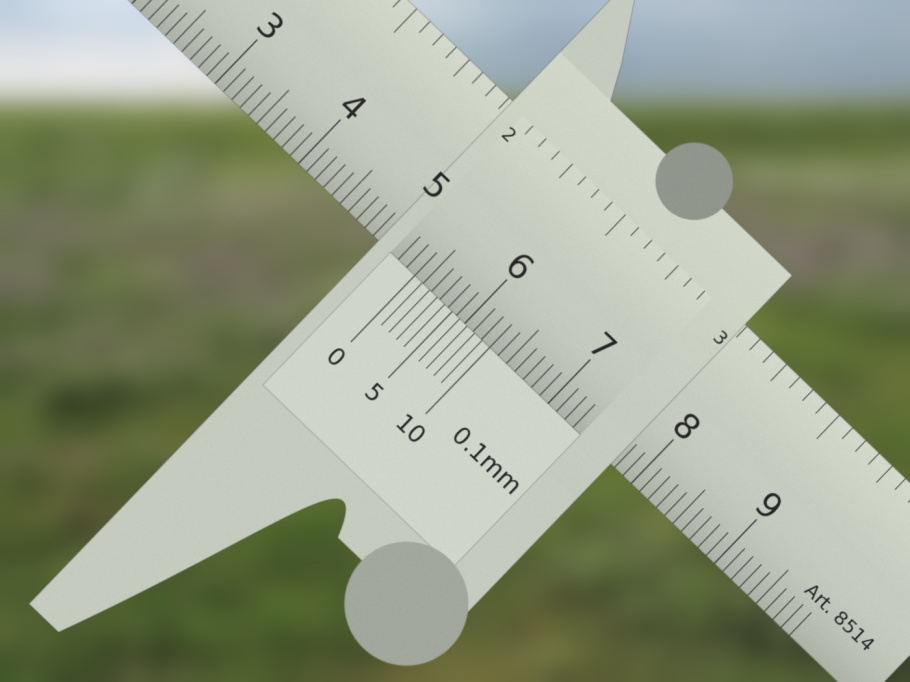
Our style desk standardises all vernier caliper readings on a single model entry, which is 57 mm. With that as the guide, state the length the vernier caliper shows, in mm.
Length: 54.0 mm
